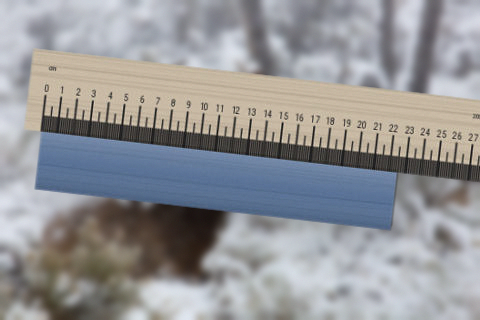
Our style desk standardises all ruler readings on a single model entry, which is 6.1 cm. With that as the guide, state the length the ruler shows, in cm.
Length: 22.5 cm
